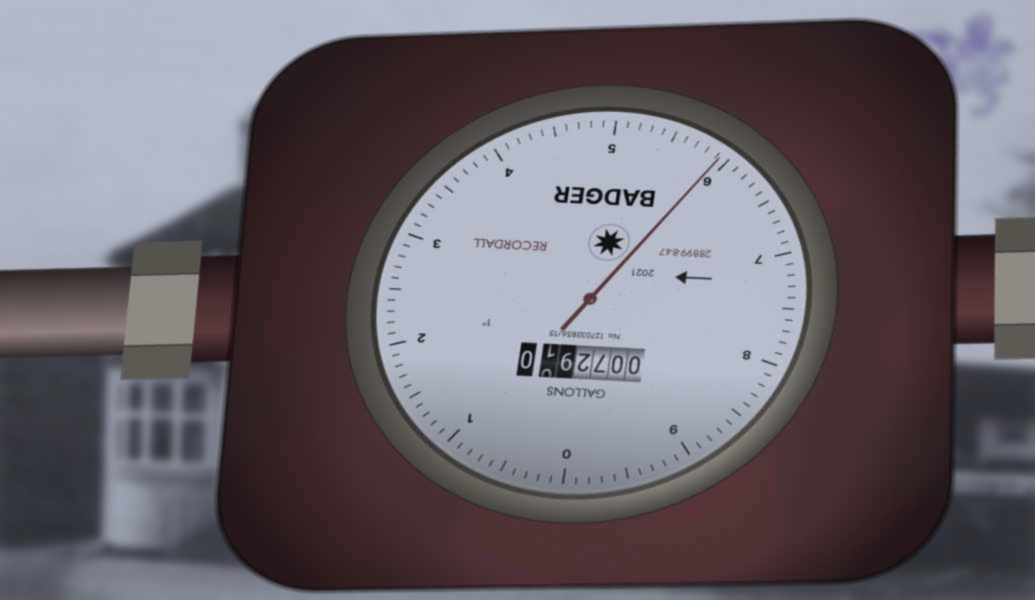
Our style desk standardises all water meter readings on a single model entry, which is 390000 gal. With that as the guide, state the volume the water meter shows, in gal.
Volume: 72905.9 gal
